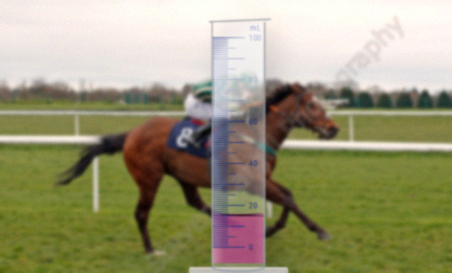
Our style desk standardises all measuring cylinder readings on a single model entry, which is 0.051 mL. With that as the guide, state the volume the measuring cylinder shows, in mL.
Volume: 15 mL
